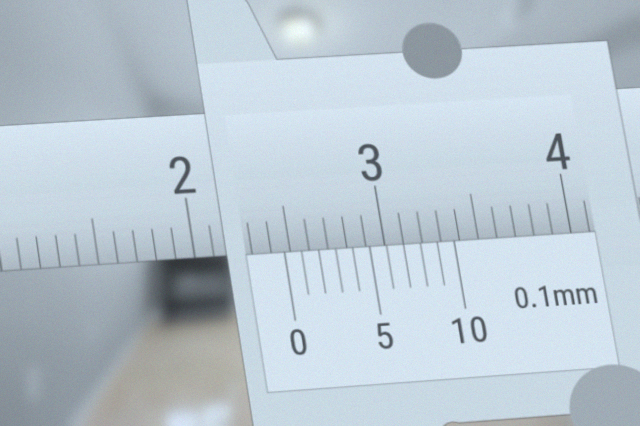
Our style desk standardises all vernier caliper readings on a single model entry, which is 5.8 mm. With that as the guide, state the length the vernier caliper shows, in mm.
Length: 24.7 mm
